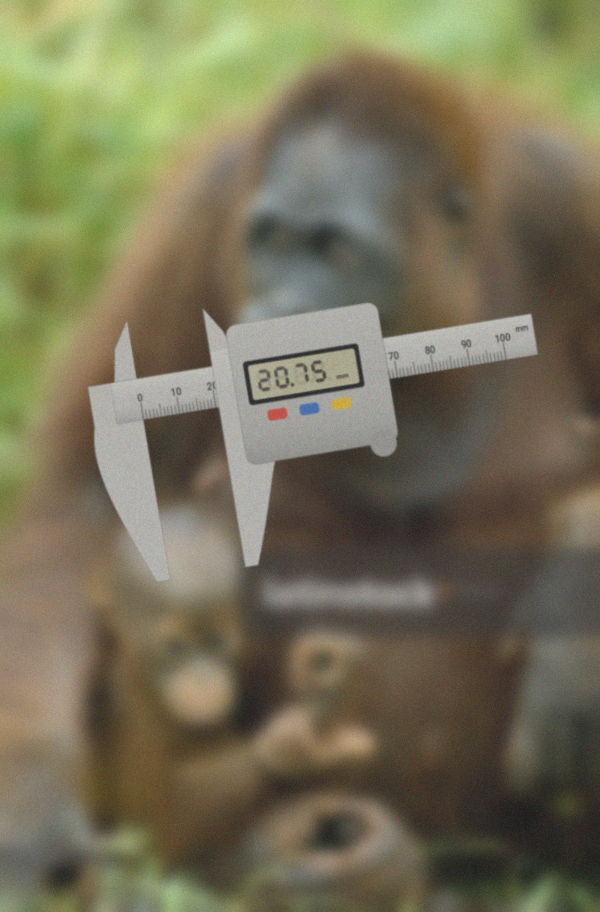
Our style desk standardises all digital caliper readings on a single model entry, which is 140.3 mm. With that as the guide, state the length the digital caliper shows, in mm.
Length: 20.75 mm
